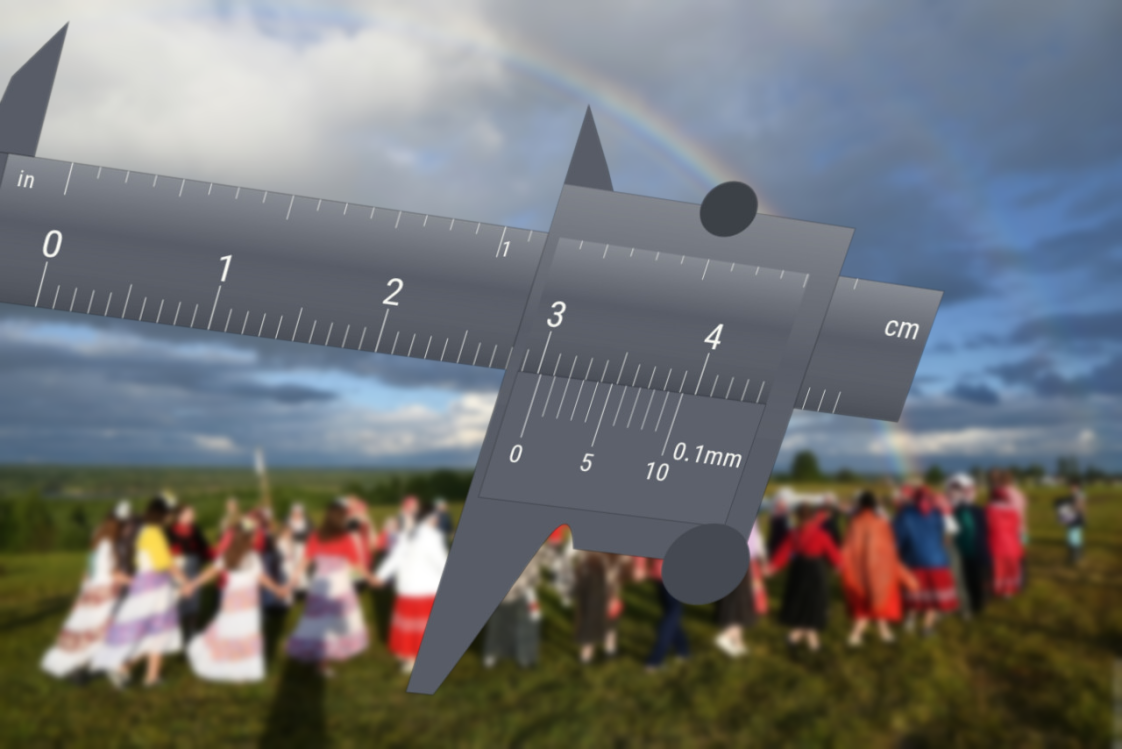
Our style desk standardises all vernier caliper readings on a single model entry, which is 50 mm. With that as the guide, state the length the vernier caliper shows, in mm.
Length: 30.2 mm
